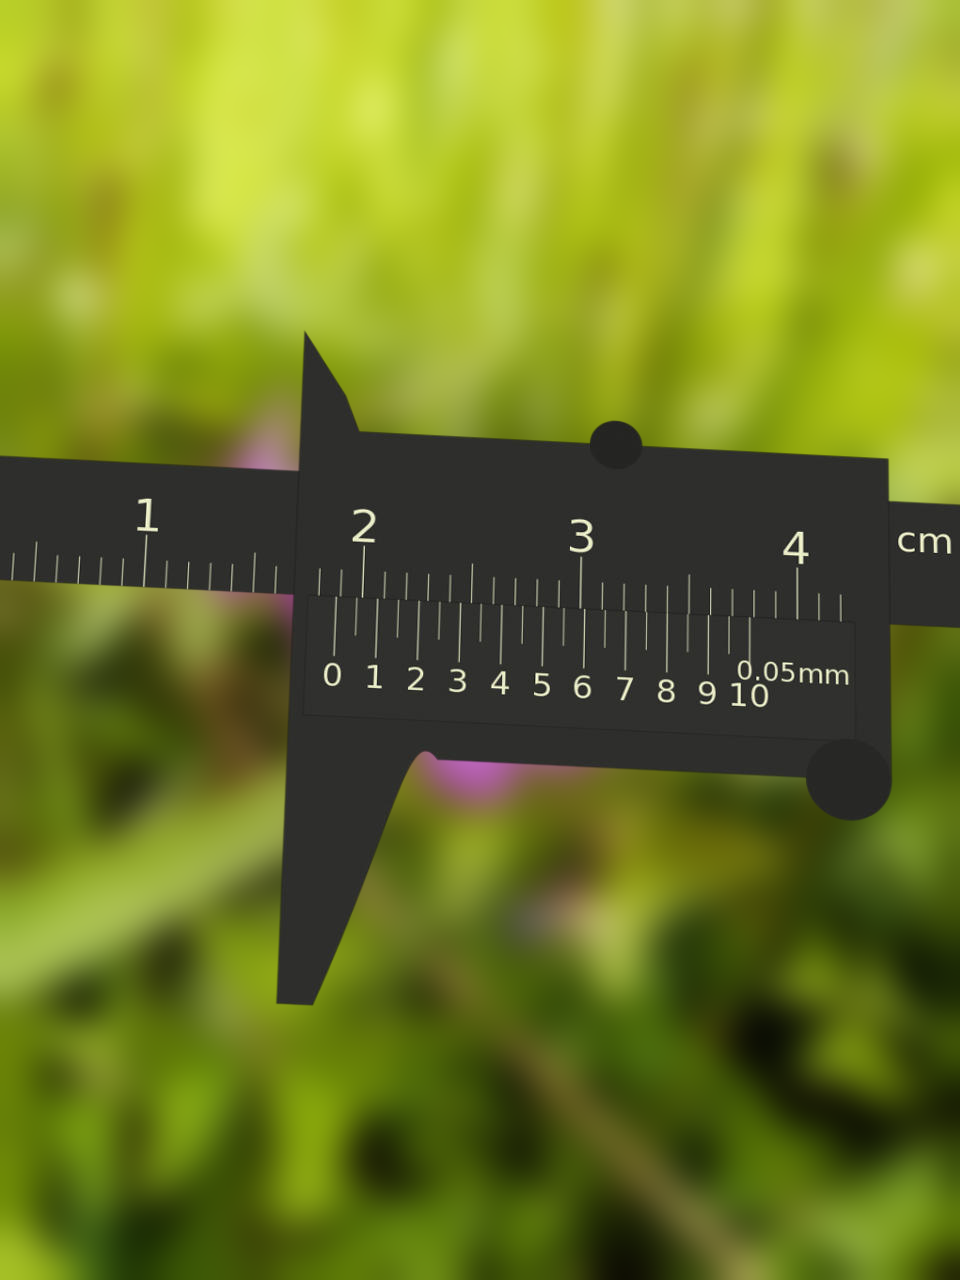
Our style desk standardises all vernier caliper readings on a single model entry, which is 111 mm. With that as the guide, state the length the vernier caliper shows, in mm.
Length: 18.8 mm
